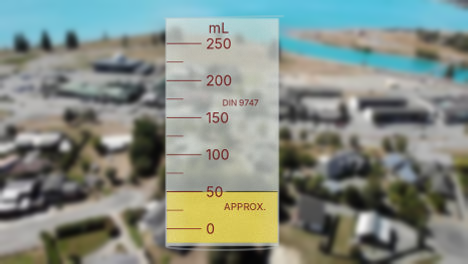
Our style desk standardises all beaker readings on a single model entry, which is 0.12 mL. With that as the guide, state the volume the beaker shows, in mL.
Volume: 50 mL
